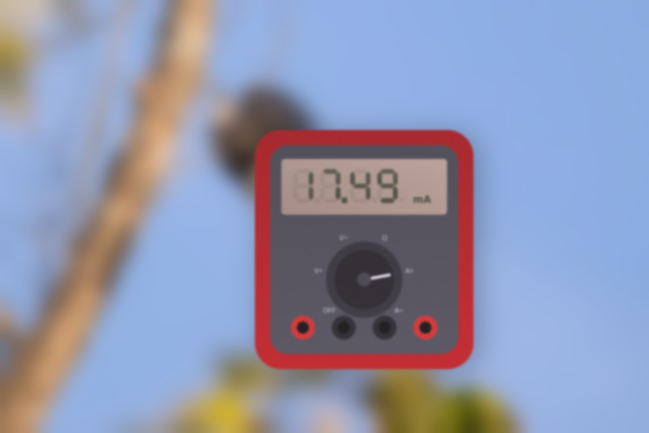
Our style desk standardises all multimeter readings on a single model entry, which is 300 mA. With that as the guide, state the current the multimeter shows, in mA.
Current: 17.49 mA
